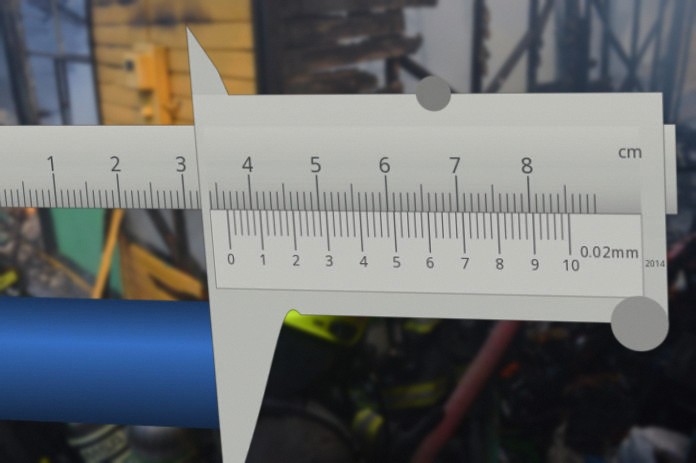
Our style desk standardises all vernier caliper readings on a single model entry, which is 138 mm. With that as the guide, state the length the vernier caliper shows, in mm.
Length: 36.4 mm
